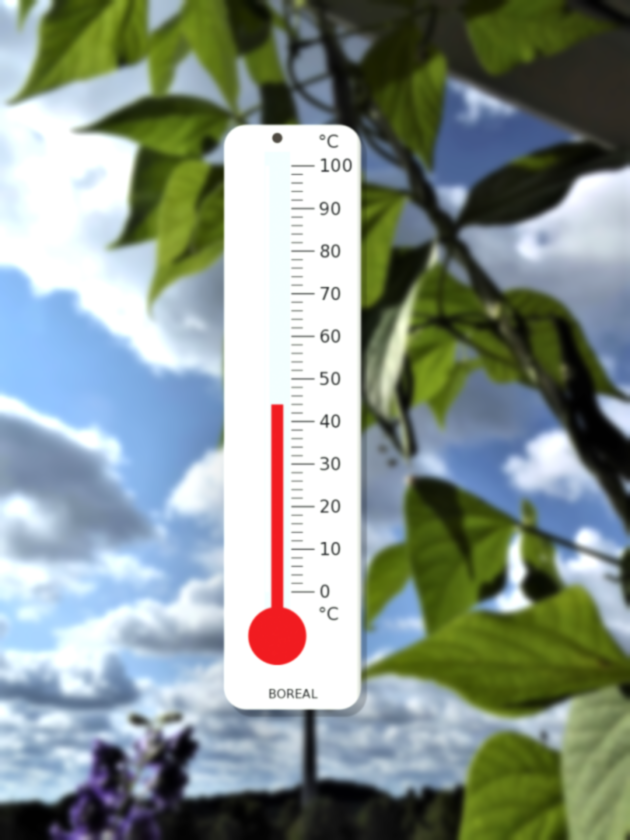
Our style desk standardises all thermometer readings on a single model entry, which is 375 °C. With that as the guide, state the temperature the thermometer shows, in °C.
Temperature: 44 °C
